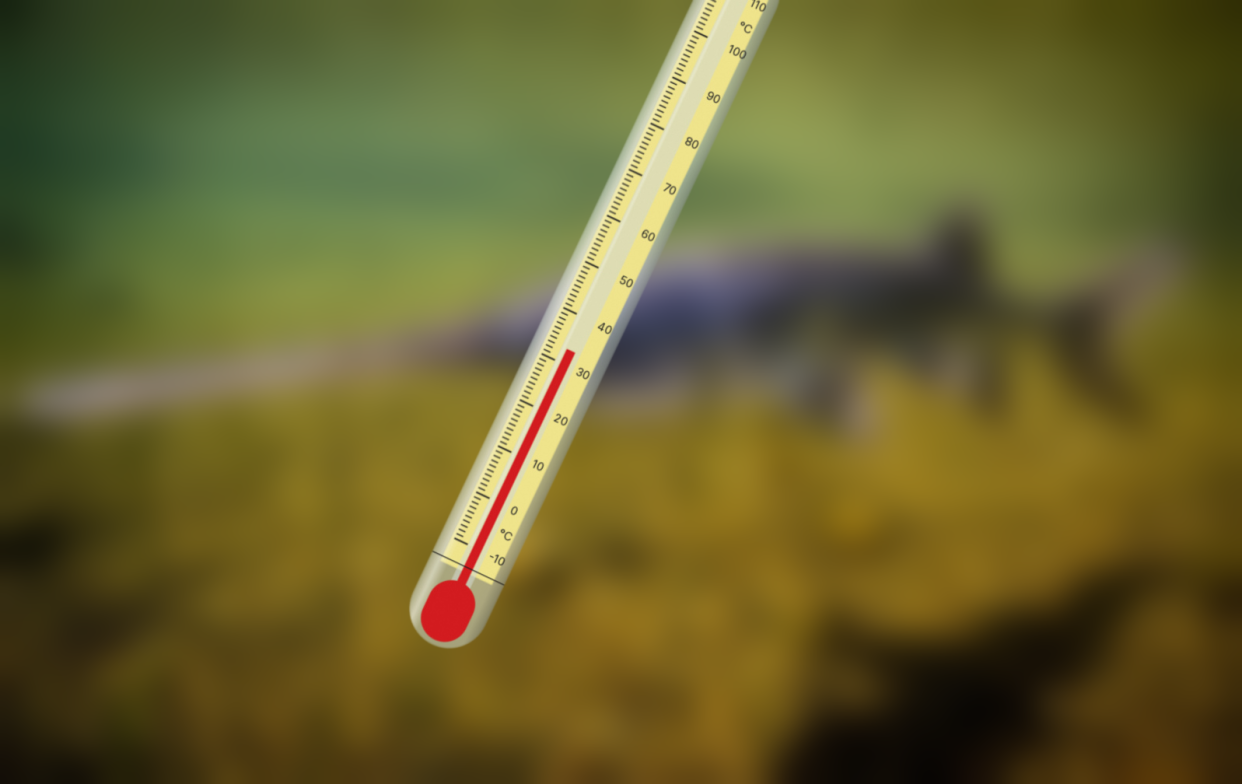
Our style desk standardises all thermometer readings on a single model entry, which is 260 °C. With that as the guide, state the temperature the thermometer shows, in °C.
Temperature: 33 °C
